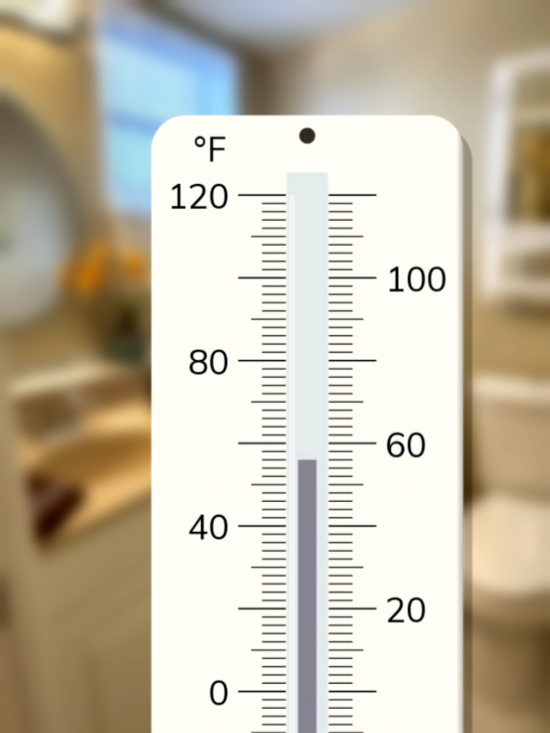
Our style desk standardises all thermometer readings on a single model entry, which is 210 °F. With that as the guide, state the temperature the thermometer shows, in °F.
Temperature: 56 °F
